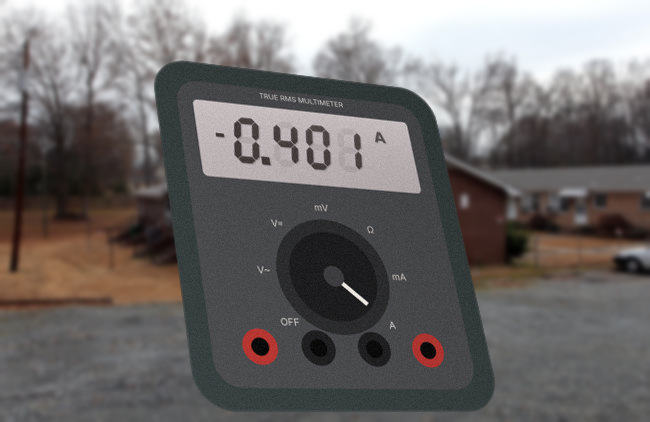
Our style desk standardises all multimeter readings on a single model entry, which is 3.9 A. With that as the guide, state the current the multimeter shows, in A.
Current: -0.401 A
